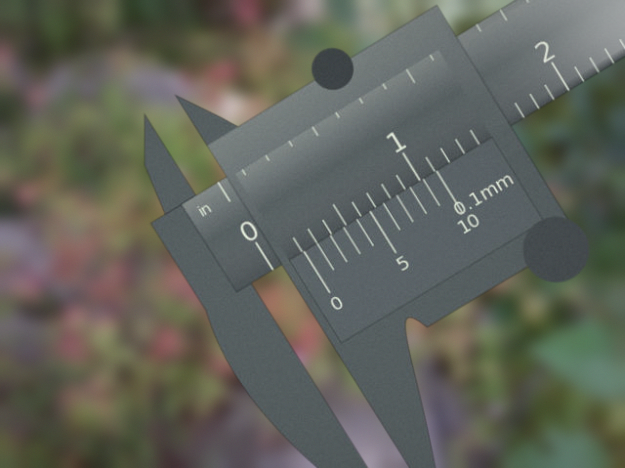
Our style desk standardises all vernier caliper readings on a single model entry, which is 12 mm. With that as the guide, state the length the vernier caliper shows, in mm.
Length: 2.1 mm
